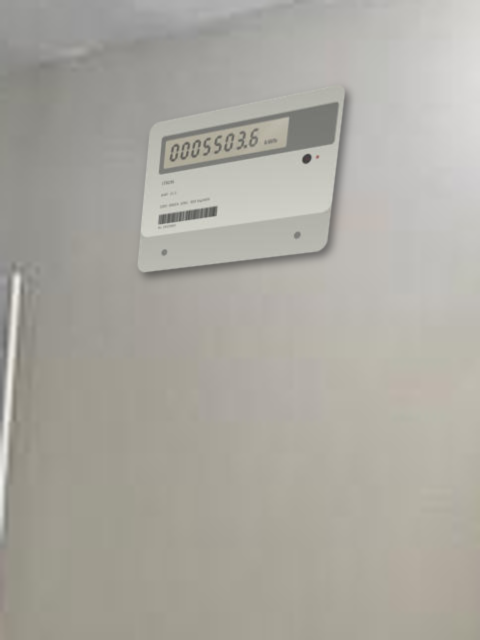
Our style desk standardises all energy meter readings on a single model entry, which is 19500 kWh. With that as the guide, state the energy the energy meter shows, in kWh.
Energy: 5503.6 kWh
